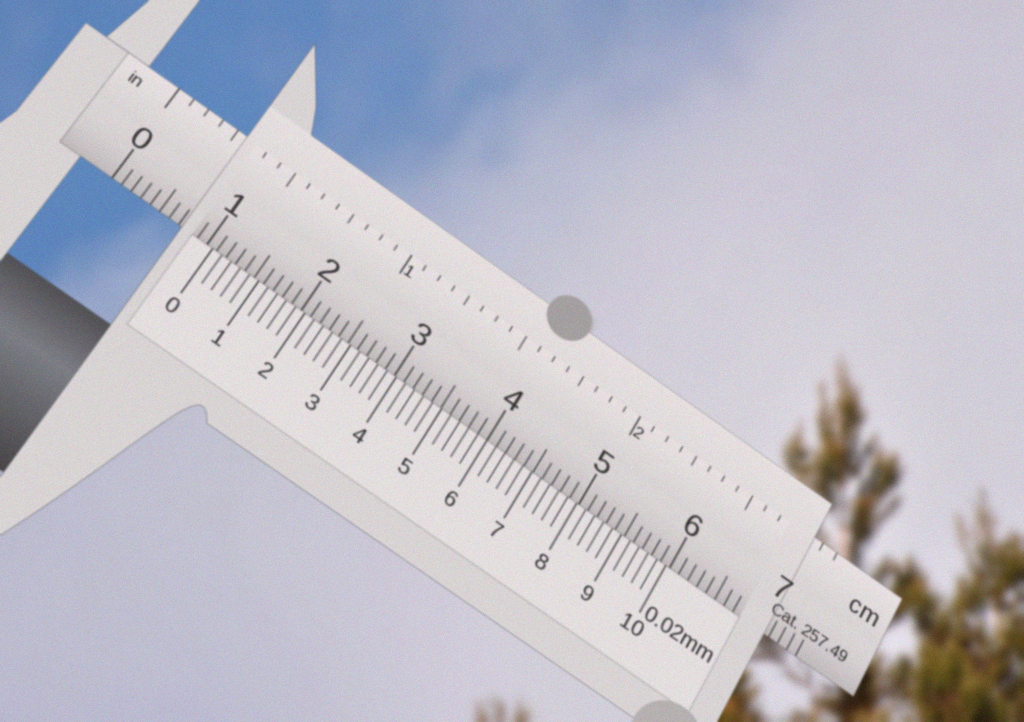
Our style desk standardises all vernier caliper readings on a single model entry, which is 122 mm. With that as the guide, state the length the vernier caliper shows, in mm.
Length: 10.6 mm
